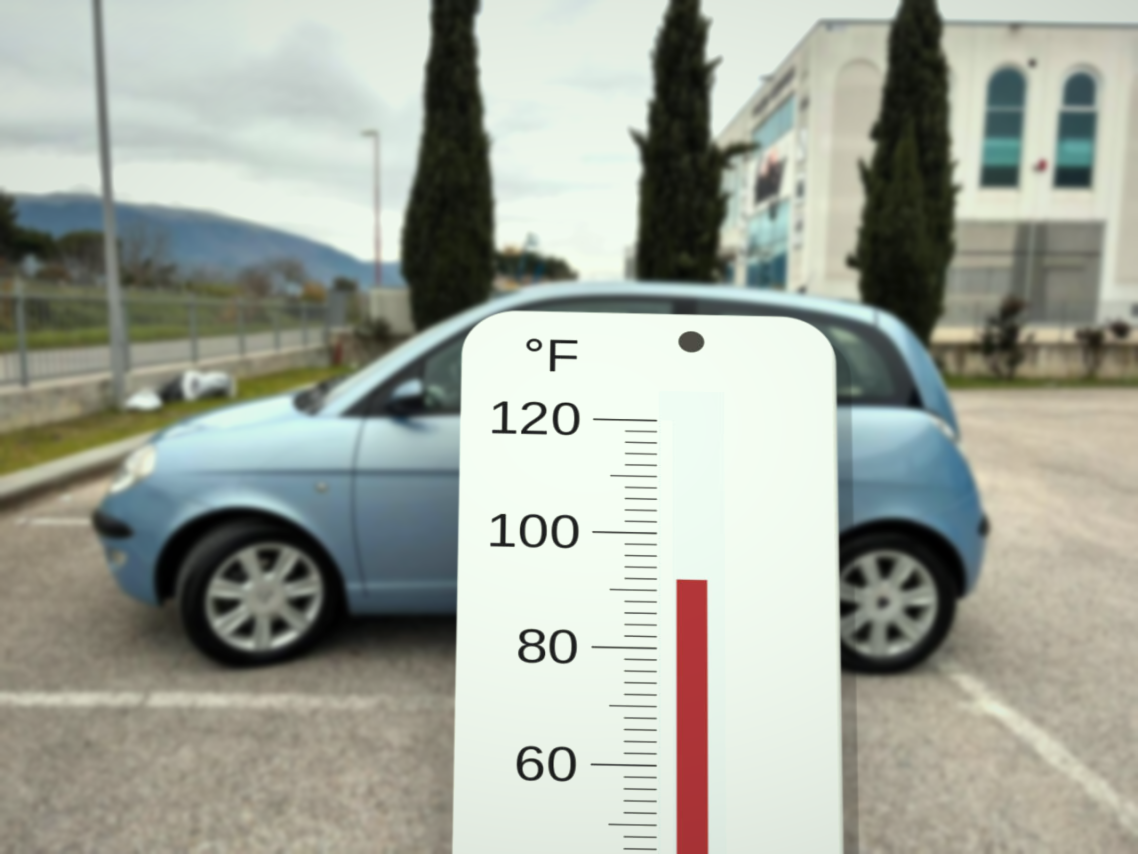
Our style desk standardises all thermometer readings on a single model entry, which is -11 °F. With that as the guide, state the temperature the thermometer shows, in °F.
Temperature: 92 °F
